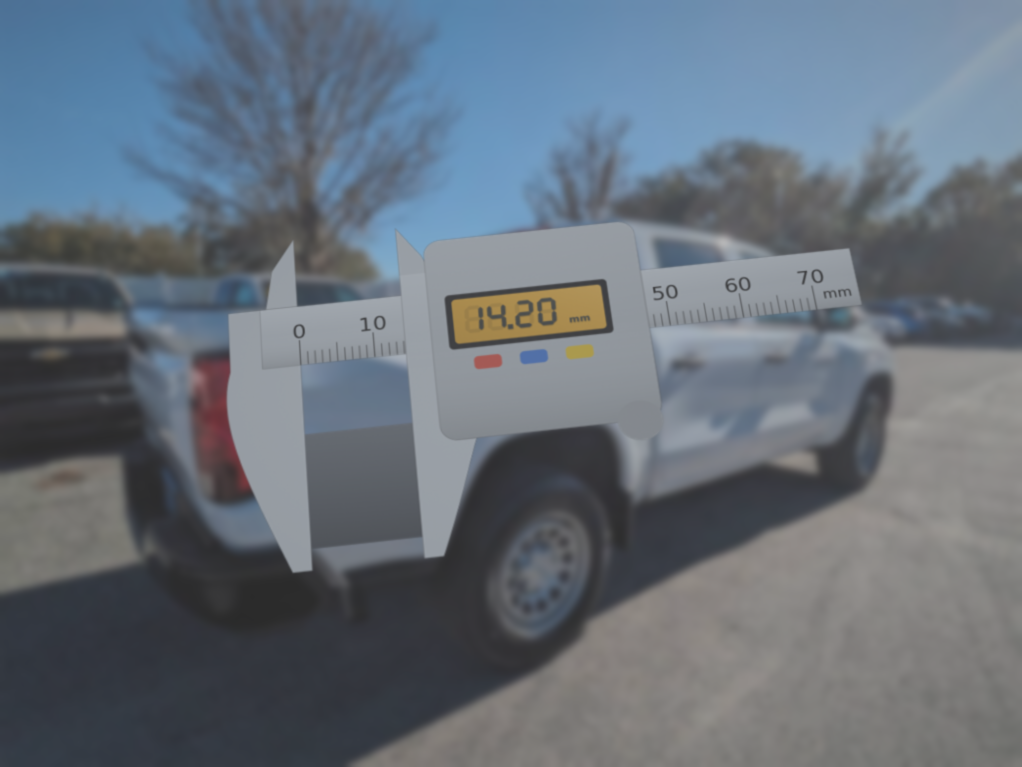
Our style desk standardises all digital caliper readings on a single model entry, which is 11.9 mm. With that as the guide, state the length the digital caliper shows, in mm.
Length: 14.20 mm
